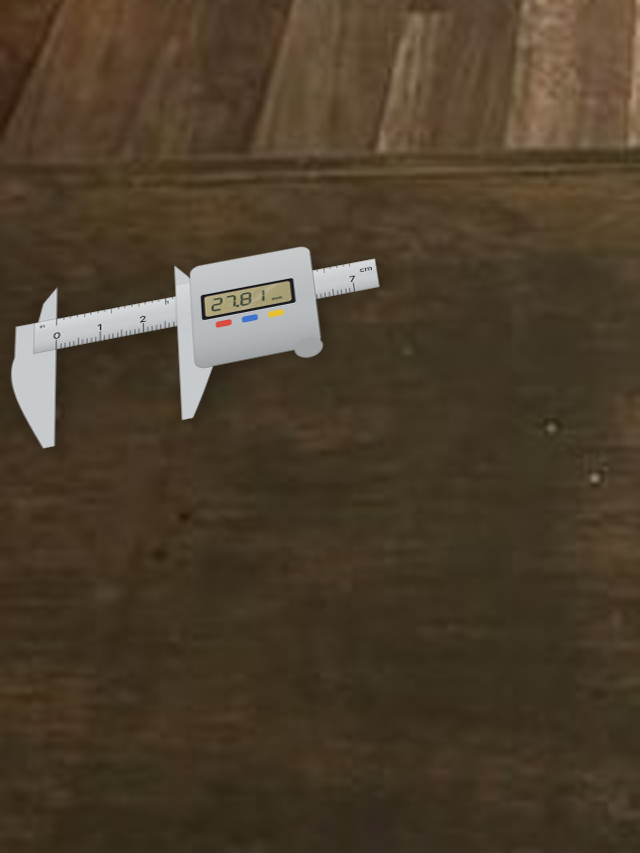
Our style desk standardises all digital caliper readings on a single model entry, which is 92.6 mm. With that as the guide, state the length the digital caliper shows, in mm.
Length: 27.81 mm
